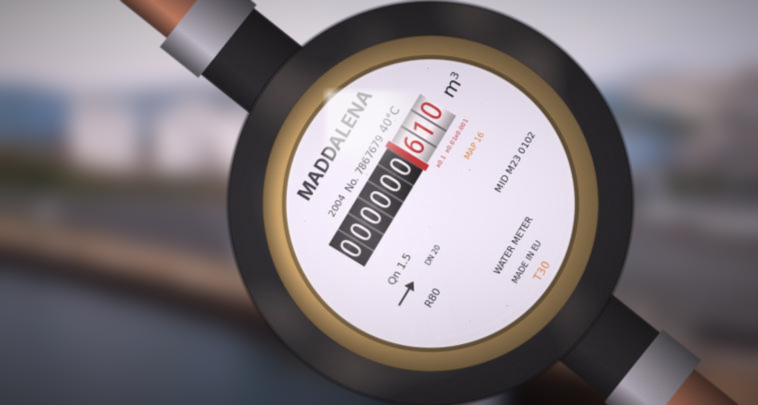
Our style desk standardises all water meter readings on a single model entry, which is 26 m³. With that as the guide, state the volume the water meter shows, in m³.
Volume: 0.610 m³
